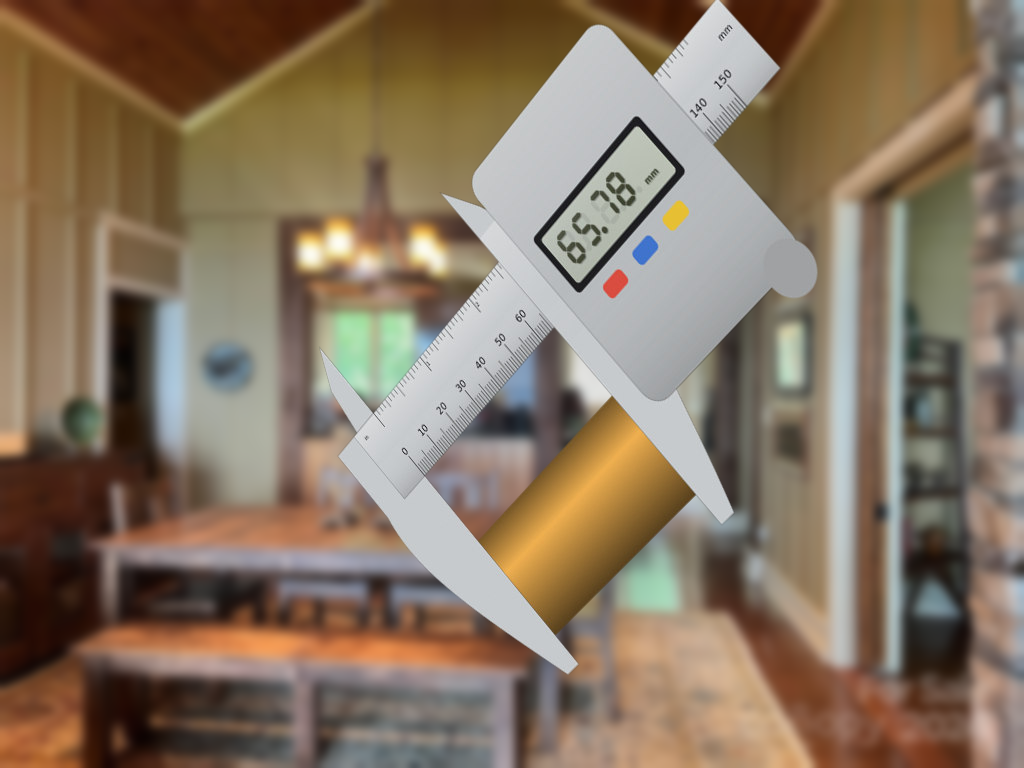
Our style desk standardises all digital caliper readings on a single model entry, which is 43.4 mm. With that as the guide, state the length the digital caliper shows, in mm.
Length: 65.78 mm
